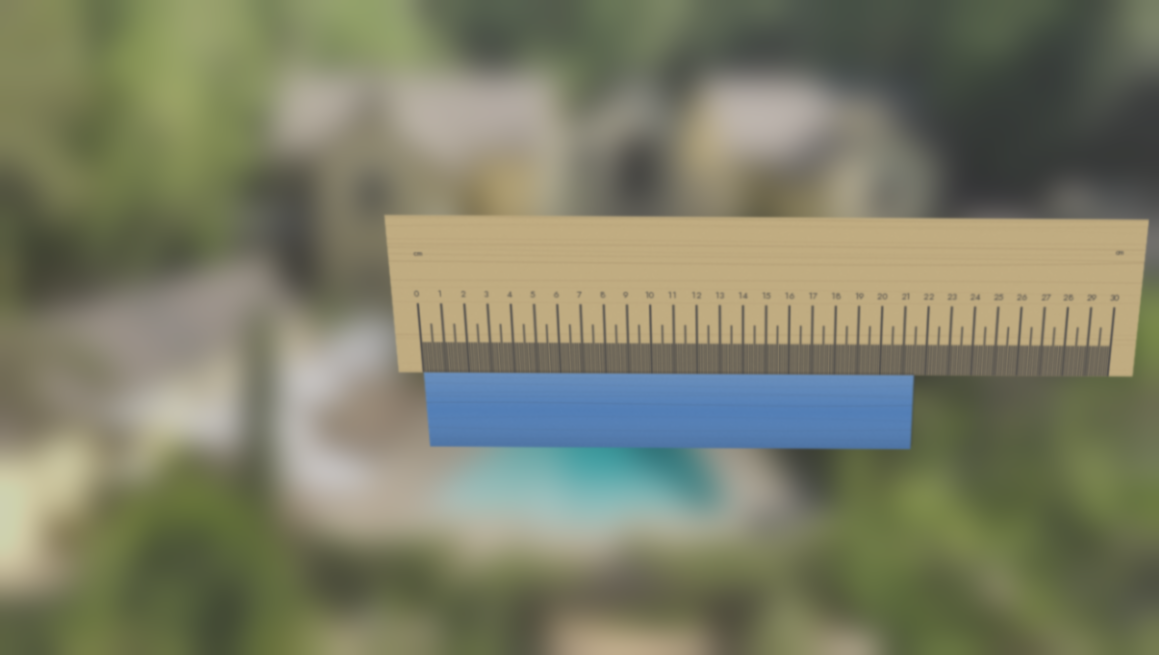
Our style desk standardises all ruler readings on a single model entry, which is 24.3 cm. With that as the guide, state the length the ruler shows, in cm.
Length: 21.5 cm
